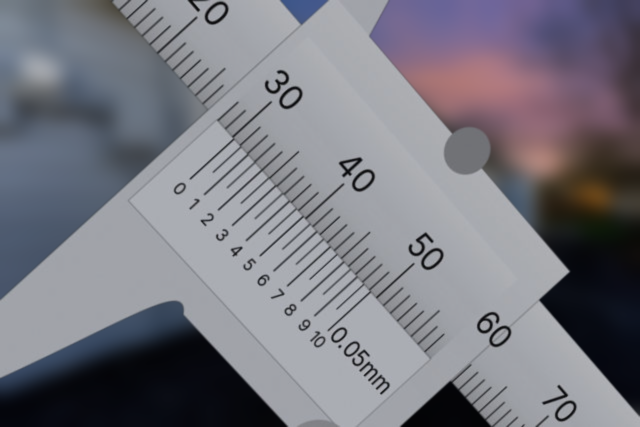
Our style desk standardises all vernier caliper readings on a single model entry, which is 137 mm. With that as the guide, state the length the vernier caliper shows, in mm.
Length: 30.2 mm
